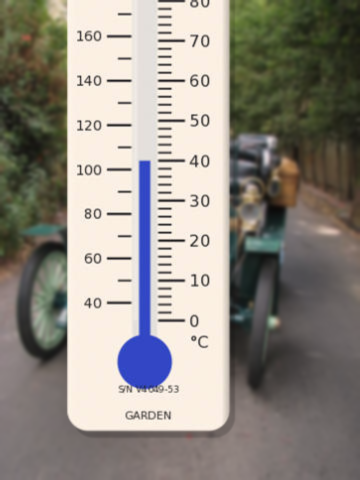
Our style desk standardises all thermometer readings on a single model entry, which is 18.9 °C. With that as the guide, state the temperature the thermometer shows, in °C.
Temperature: 40 °C
